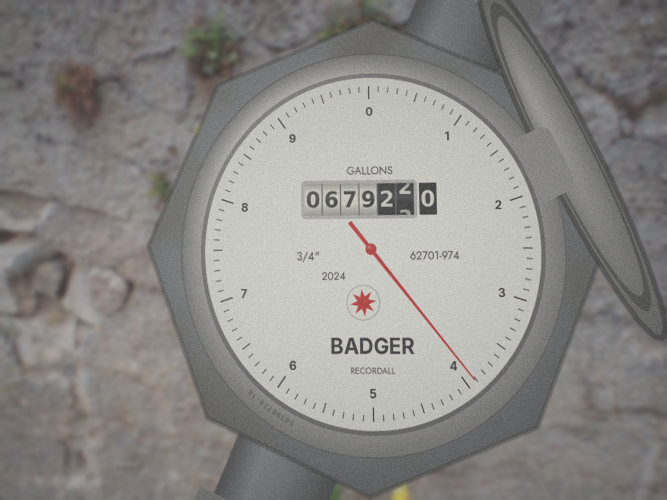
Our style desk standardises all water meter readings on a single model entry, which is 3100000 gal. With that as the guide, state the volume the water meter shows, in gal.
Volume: 679223.9 gal
